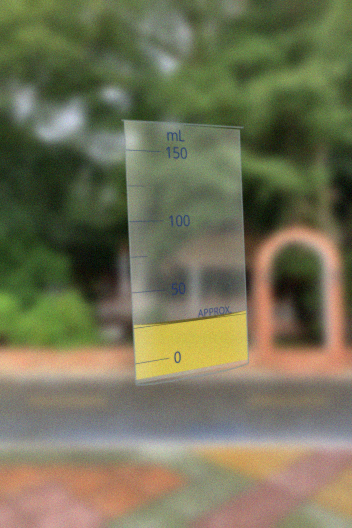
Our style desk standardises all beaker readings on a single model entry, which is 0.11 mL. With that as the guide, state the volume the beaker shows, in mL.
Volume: 25 mL
